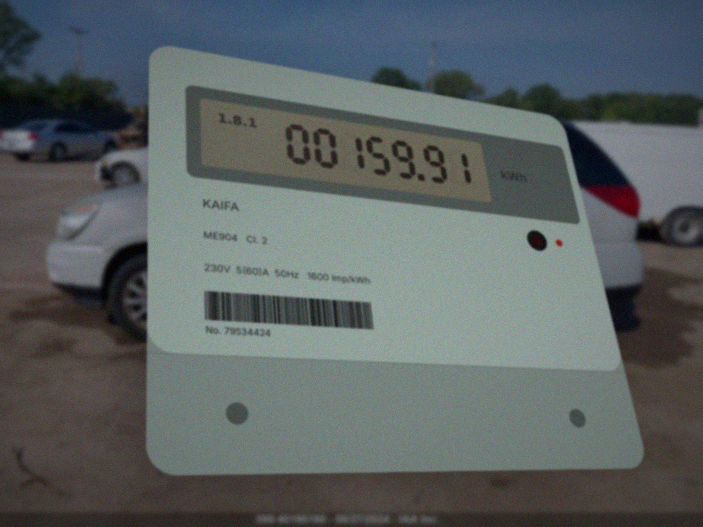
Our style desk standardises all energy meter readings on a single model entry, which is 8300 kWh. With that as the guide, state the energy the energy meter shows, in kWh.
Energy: 159.91 kWh
